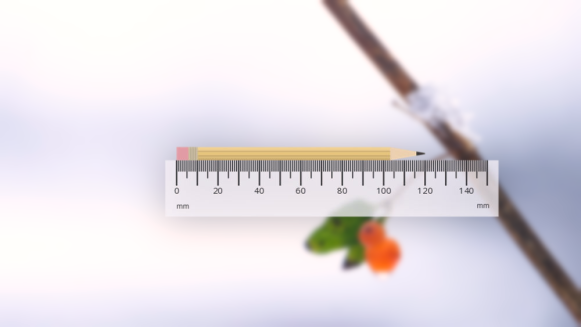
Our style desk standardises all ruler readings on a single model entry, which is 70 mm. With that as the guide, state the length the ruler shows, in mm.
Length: 120 mm
